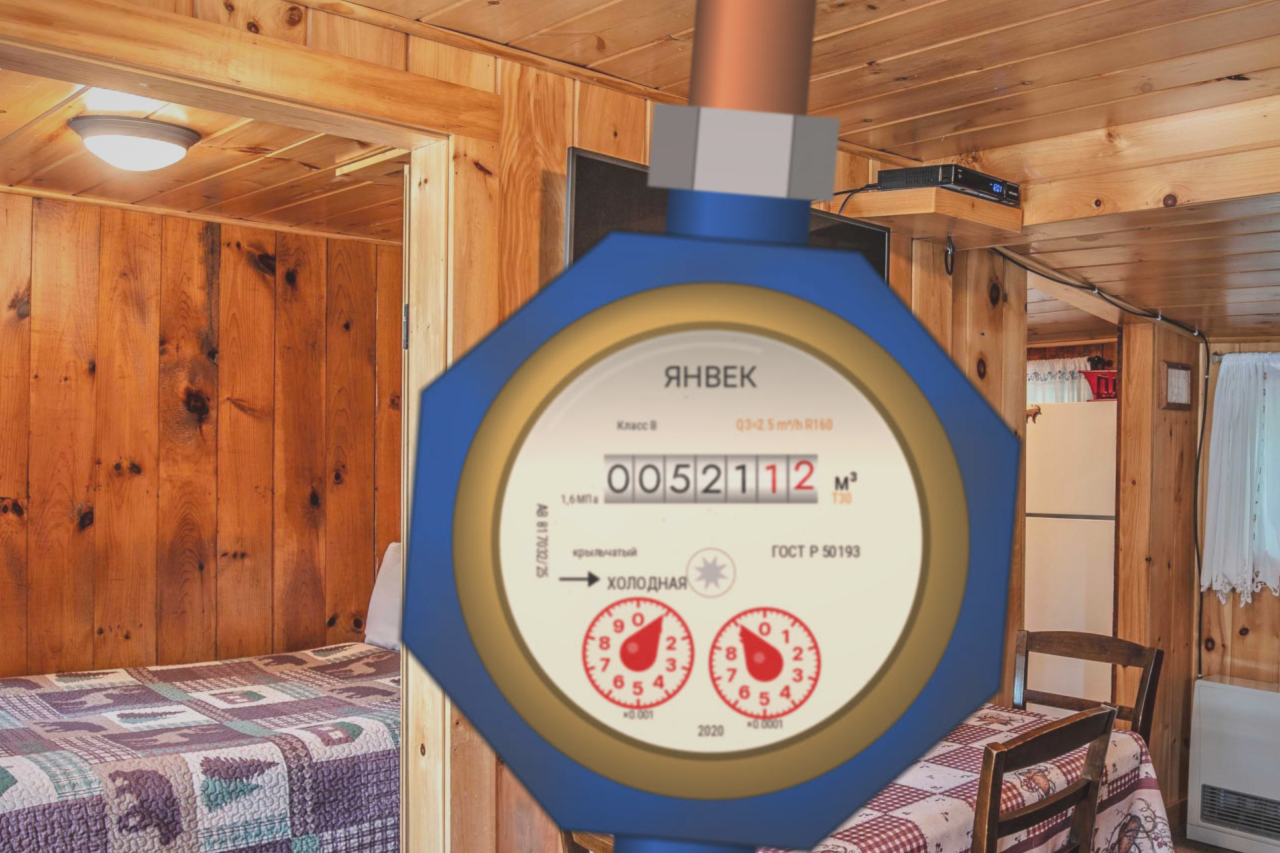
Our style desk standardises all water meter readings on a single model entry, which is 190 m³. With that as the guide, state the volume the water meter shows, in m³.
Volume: 521.1209 m³
